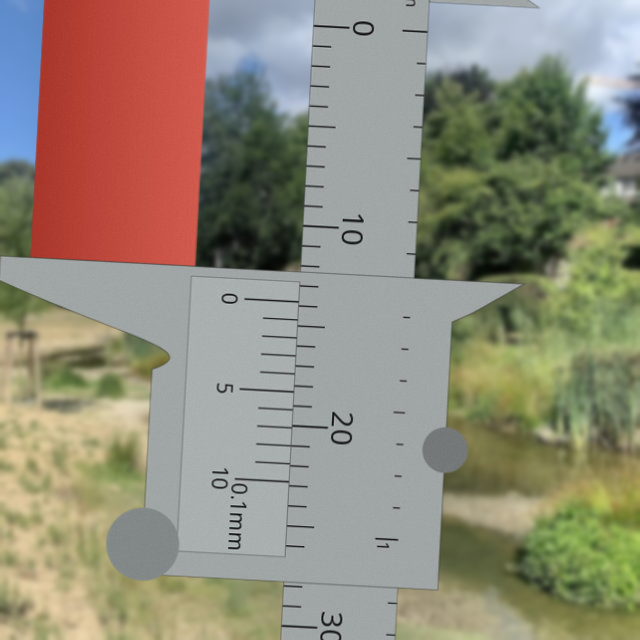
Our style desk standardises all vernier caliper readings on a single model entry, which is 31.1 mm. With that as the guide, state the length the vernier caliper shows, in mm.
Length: 13.8 mm
